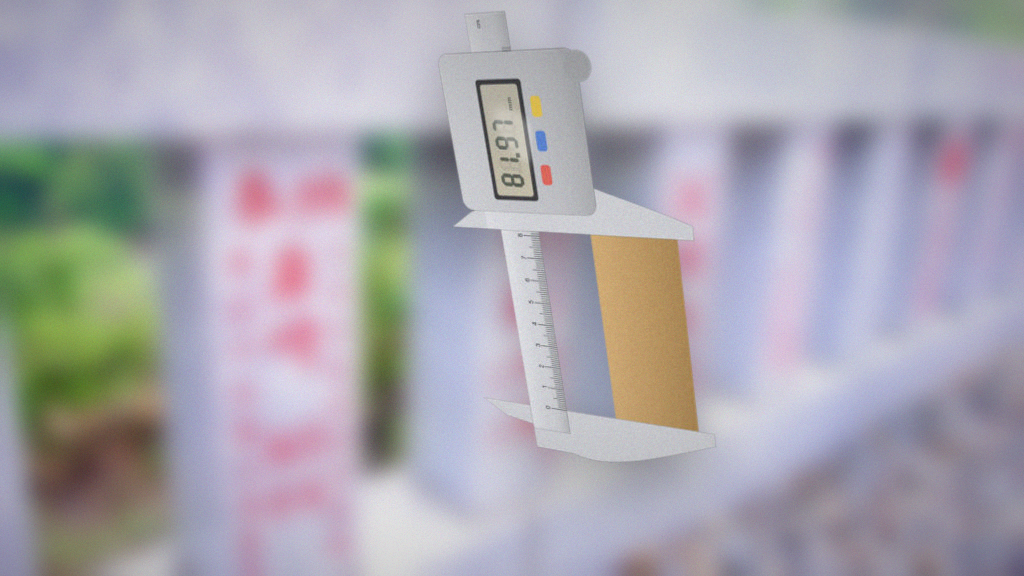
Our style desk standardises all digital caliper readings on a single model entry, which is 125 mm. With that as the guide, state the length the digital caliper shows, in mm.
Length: 81.97 mm
